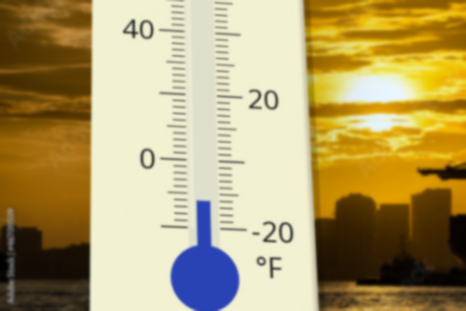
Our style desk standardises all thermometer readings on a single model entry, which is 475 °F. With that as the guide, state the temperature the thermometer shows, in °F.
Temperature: -12 °F
